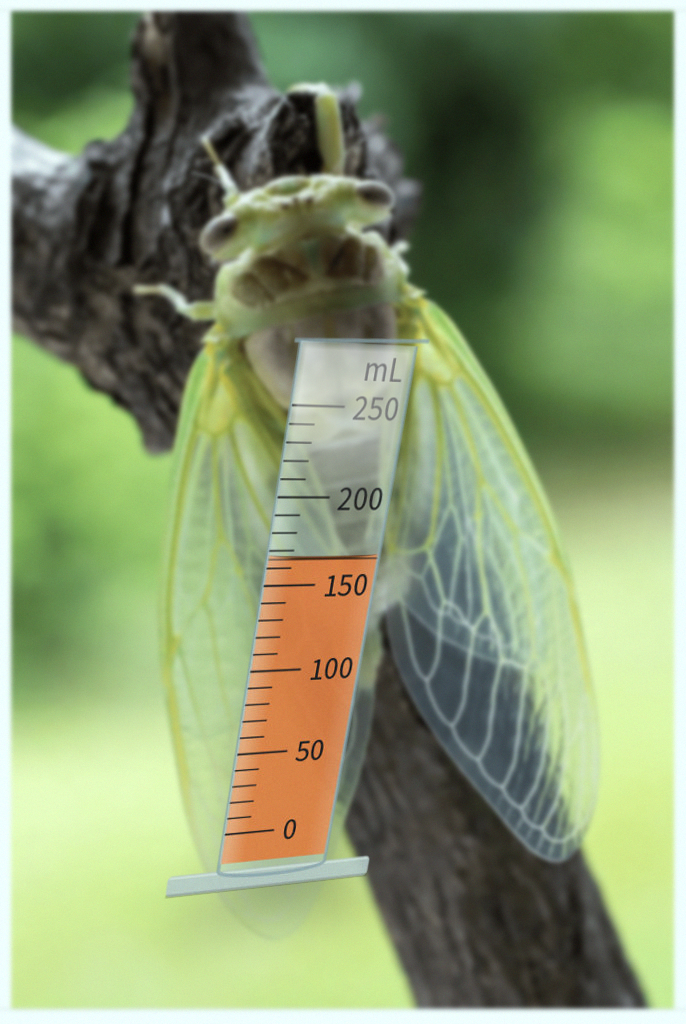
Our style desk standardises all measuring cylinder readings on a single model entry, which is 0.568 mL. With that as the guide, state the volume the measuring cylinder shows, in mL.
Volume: 165 mL
